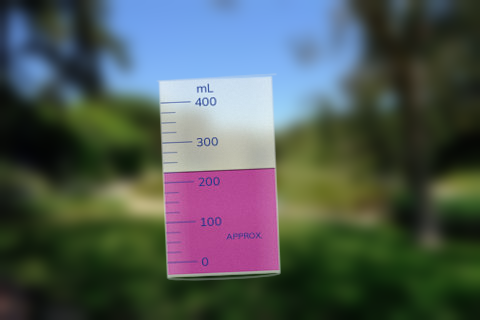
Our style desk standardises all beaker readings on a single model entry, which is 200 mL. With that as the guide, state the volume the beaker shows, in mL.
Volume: 225 mL
